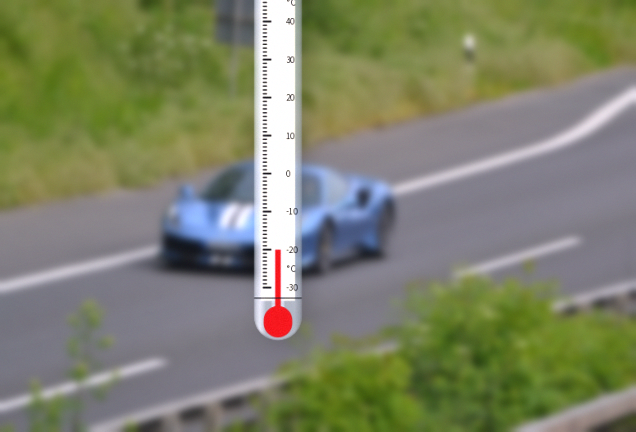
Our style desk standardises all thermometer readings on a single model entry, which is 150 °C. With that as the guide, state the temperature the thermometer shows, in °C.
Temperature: -20 °C
